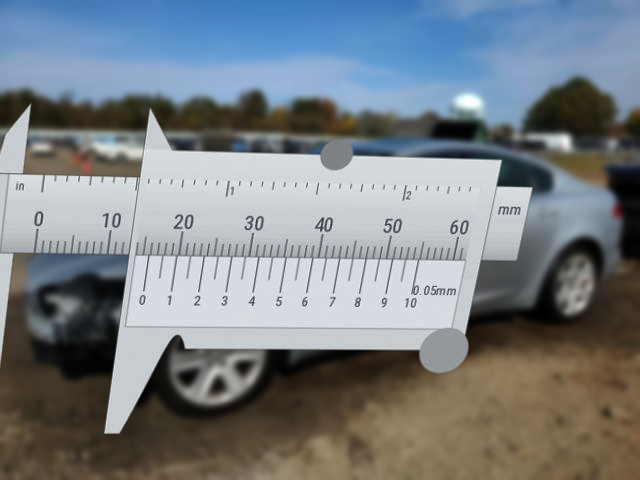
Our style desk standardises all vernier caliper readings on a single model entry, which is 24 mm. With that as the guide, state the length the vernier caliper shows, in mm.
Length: 15.8 mm
